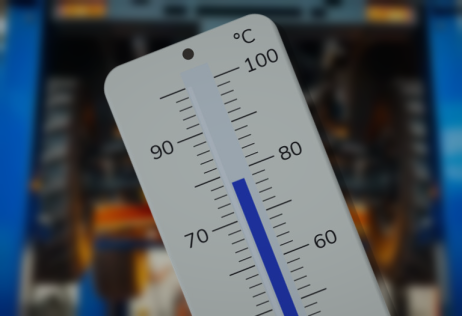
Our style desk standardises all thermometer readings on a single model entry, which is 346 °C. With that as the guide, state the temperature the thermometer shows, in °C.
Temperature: 78 °C
